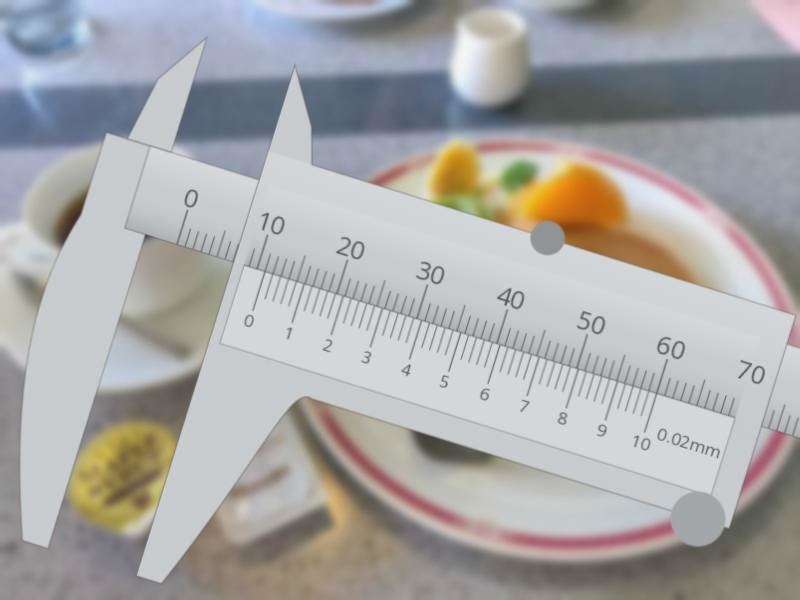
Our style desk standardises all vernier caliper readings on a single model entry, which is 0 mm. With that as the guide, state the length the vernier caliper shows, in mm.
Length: 11.0 mm
